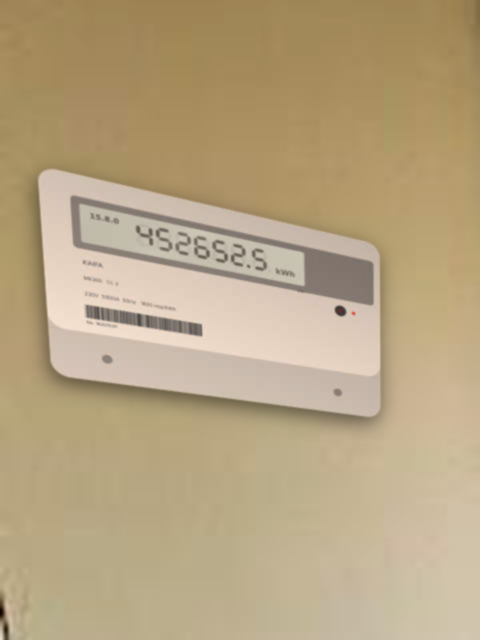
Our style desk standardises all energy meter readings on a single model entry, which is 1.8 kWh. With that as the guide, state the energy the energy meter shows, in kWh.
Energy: 452652.5 kWh
